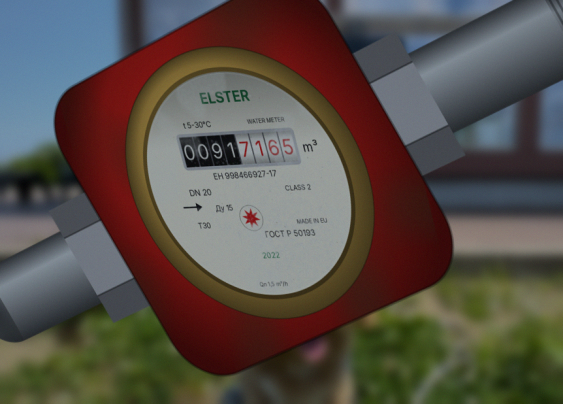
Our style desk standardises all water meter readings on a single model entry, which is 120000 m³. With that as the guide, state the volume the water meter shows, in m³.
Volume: 91.7165 m³
